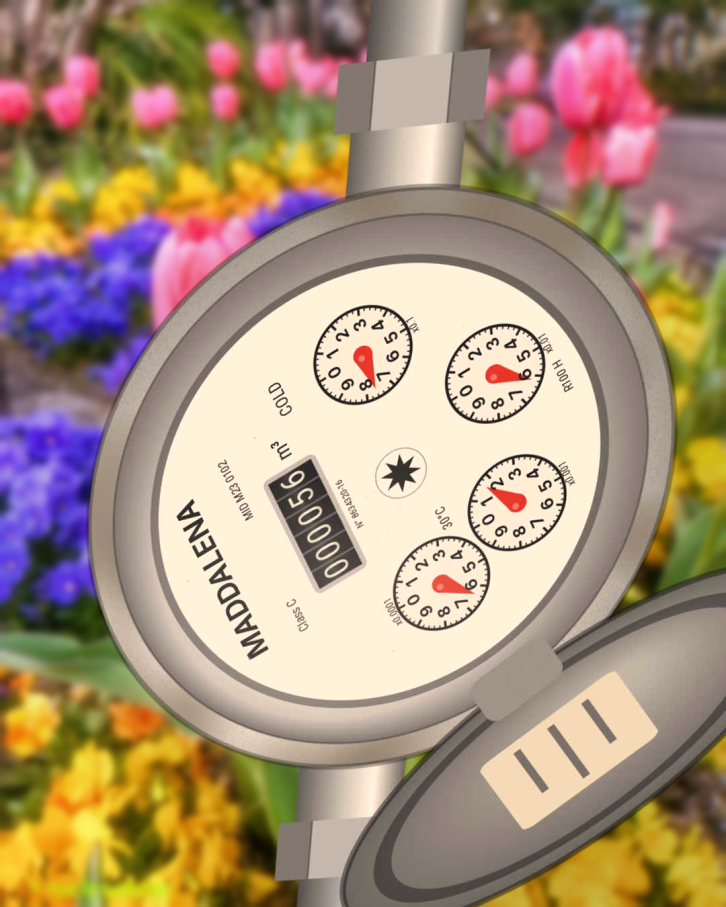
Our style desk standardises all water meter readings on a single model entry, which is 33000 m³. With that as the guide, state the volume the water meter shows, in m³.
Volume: 56.7616 m³
